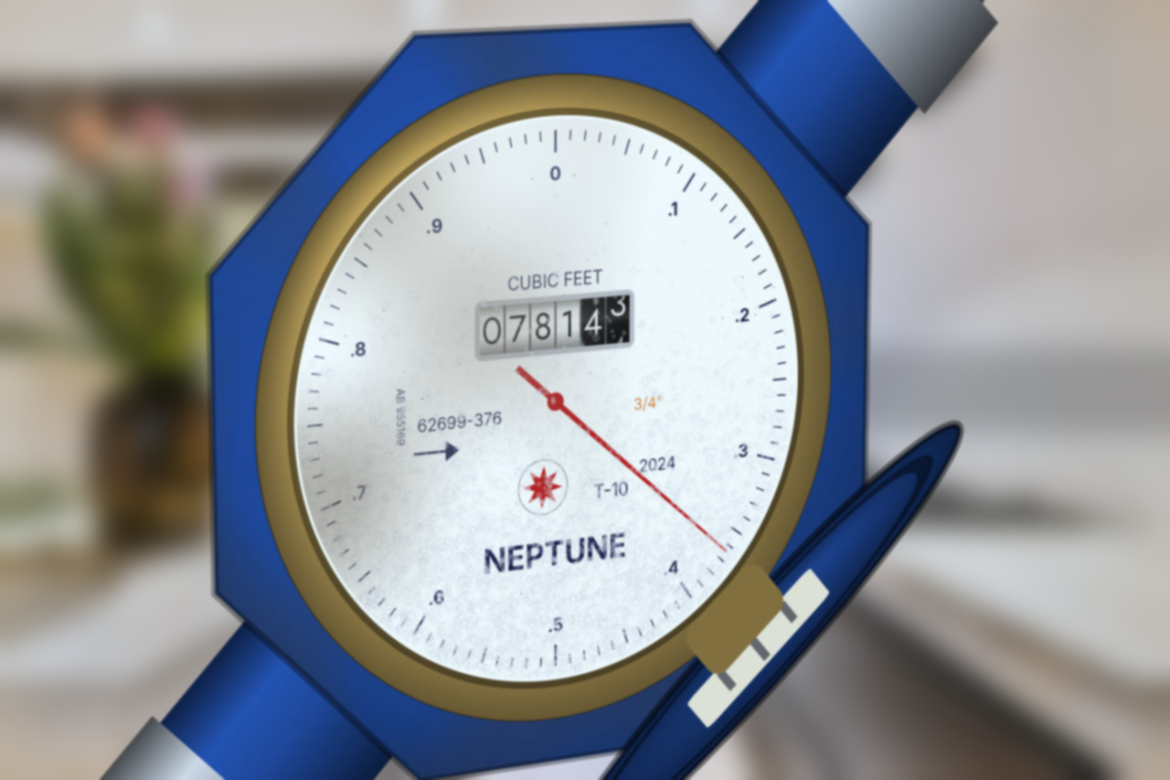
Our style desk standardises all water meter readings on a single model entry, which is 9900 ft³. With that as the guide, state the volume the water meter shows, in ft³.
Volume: 78143.36 ft³
